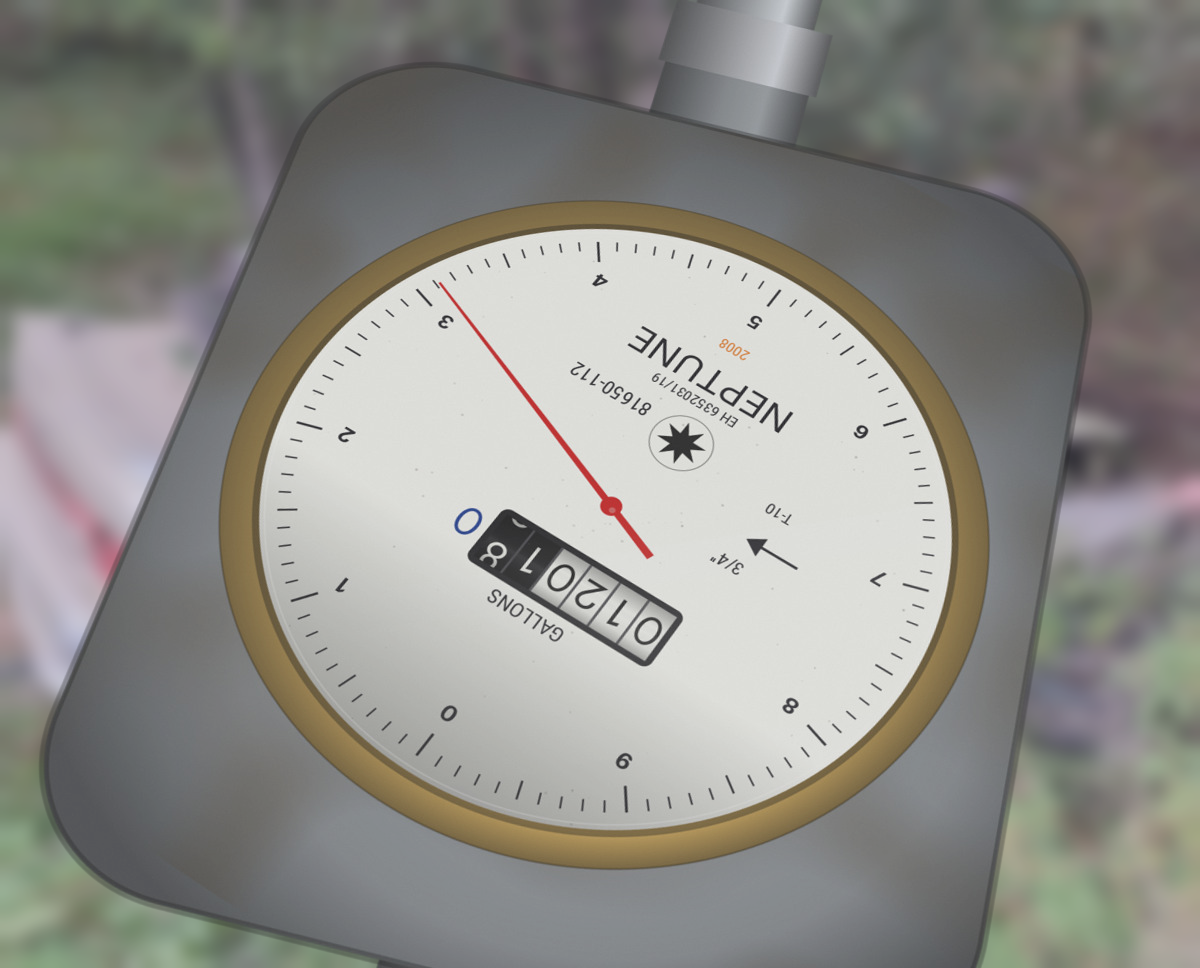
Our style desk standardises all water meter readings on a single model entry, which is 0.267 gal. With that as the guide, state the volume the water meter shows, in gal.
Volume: 120183.1 gal
